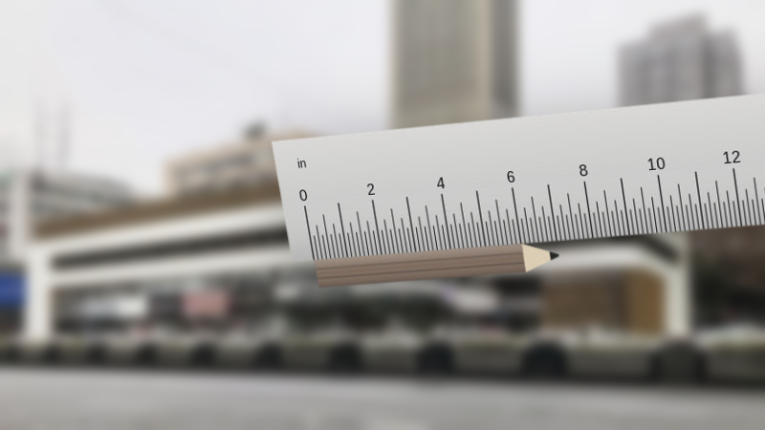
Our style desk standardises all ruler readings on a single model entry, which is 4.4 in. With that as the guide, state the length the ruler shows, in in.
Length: 7 in
